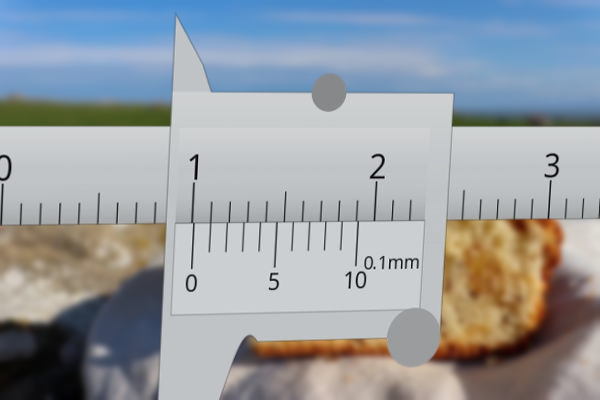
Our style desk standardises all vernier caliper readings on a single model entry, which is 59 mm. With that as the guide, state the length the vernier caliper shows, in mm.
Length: 10.1 mm
